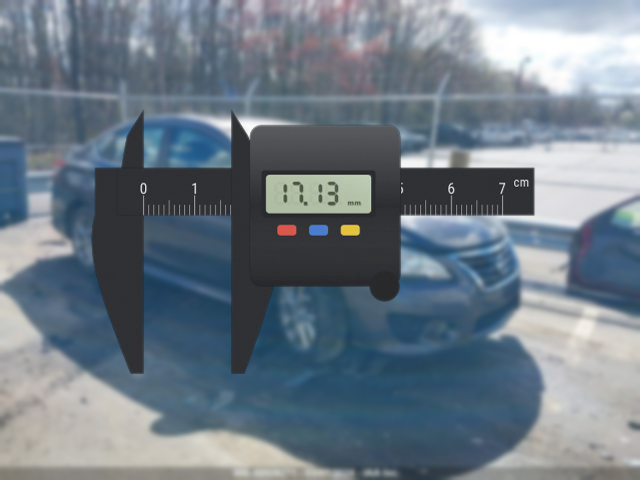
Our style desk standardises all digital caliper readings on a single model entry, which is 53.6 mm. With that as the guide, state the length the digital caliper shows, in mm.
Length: 17.13 mm
